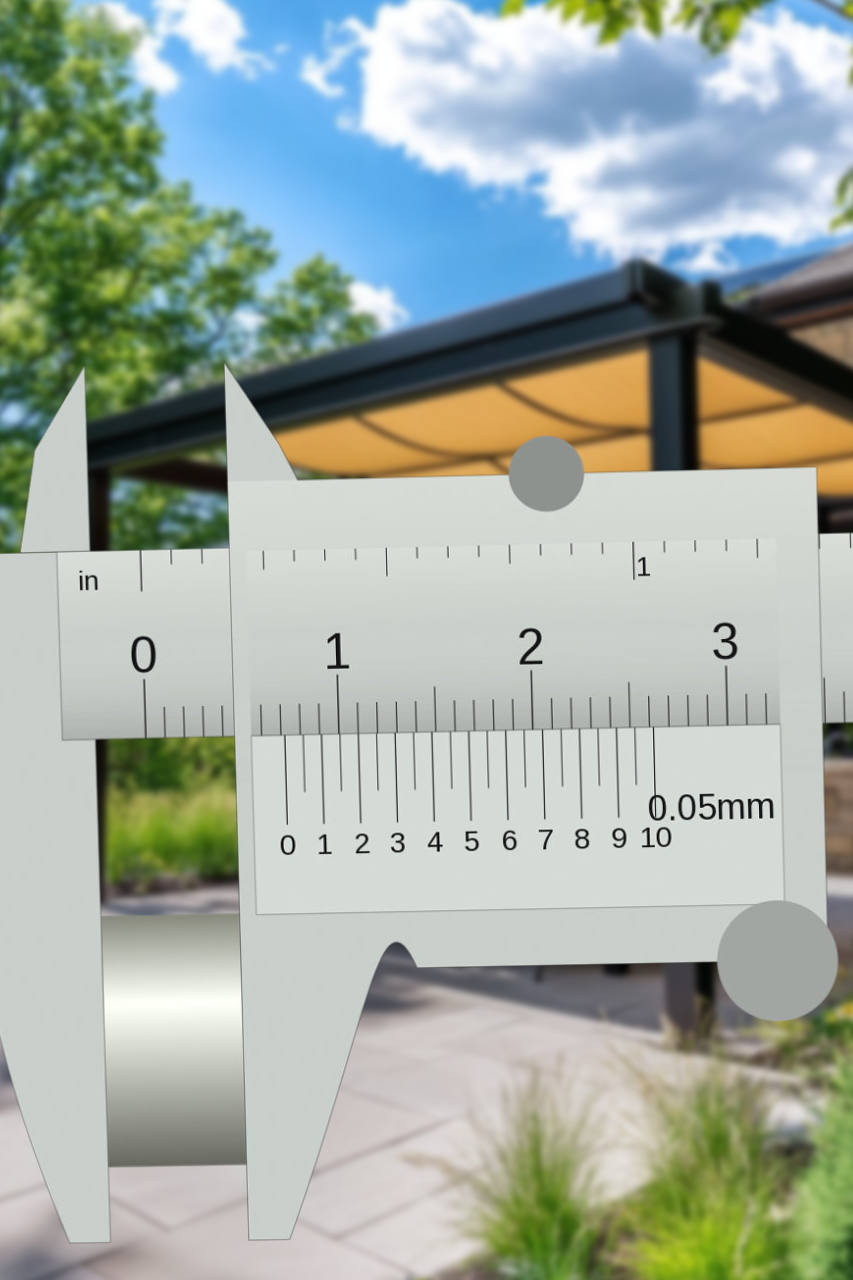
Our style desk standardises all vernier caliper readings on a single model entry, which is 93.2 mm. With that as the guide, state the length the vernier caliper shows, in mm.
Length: 7.2 mm
